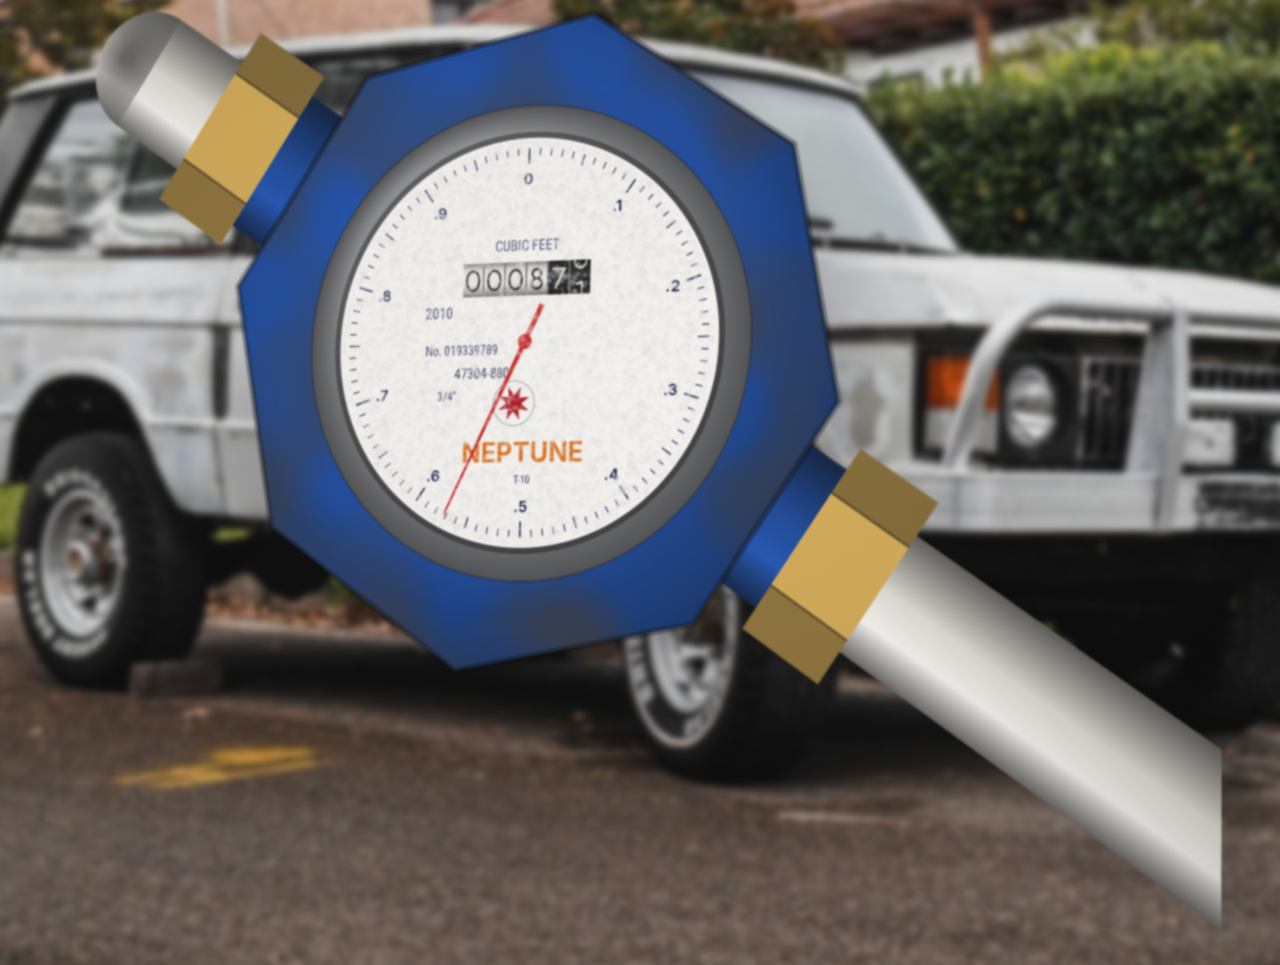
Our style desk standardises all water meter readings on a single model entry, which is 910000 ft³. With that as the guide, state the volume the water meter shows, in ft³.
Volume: 870.57 ft³
